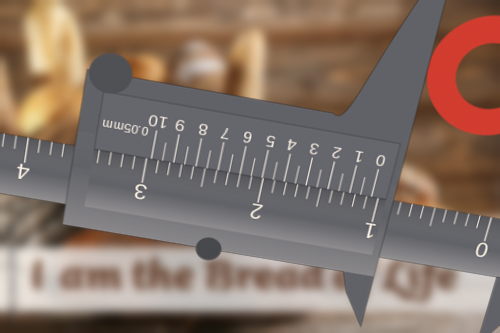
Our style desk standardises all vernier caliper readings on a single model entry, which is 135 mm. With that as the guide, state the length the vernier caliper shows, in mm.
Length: 10.6 mm
